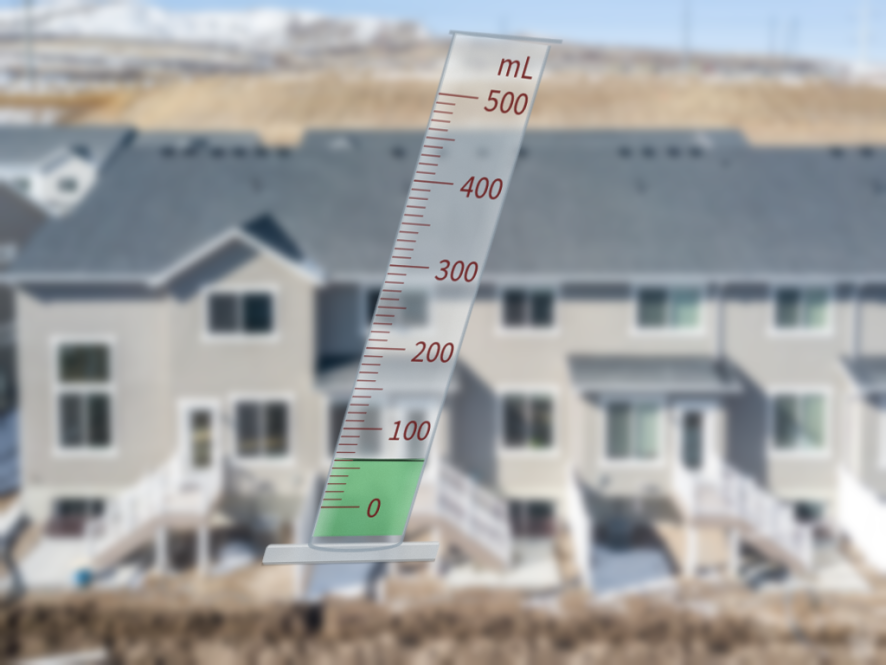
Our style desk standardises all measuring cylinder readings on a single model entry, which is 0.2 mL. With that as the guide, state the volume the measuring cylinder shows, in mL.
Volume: 60 mL
